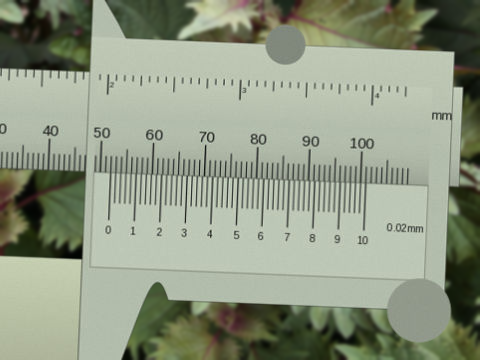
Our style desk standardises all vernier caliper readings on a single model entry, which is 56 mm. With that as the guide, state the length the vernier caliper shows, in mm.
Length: 52.0 mm
